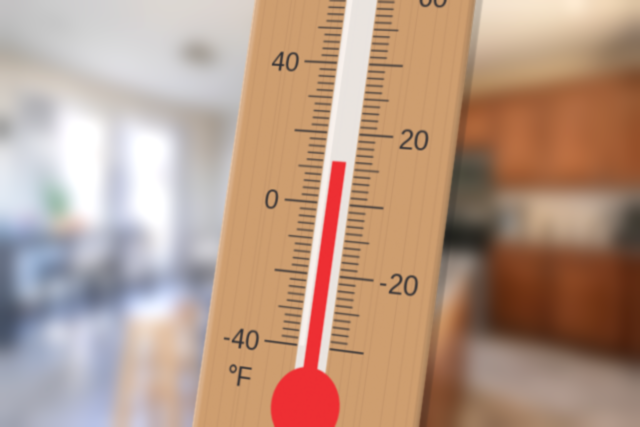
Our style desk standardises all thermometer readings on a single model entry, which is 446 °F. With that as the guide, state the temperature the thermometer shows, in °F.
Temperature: 12 °F
